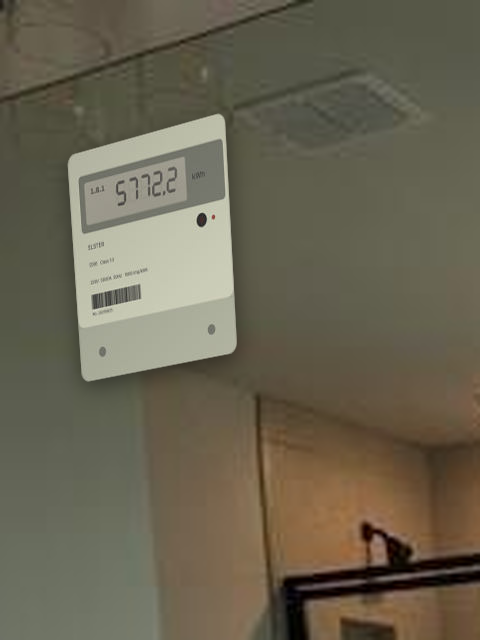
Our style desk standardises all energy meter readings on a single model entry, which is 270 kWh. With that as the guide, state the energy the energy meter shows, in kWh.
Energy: 5772.2 kWh
